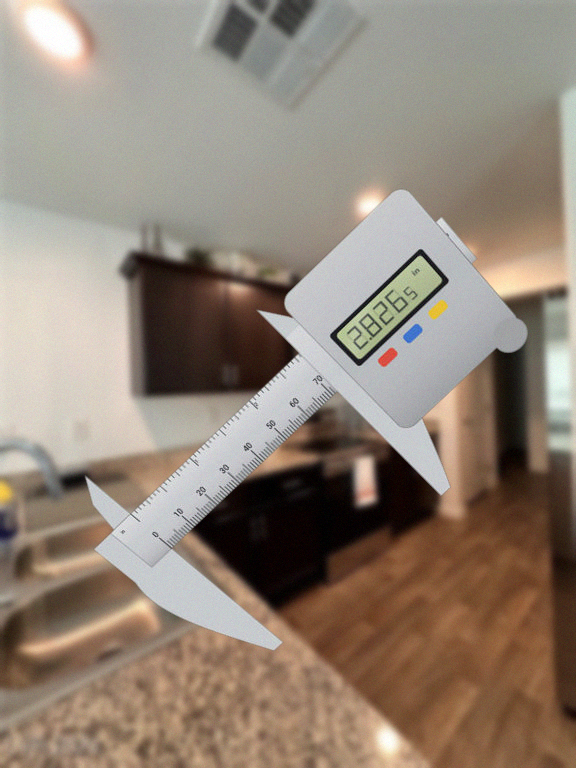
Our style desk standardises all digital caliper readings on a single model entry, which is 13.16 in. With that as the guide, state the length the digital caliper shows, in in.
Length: 2.8265 in
